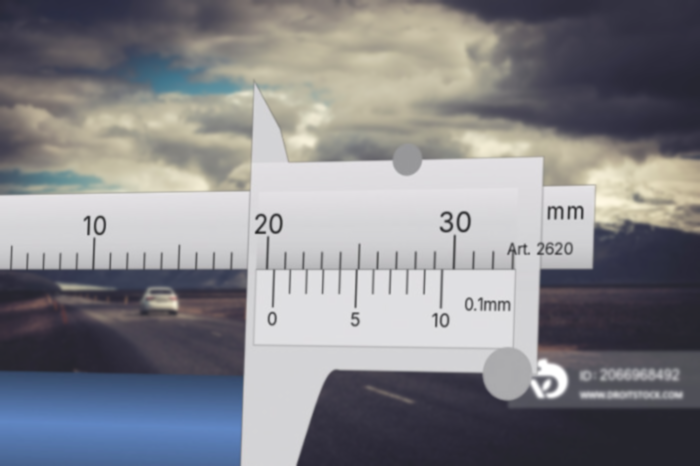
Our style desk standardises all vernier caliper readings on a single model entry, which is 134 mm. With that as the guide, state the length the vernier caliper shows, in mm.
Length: 20.4 mm
